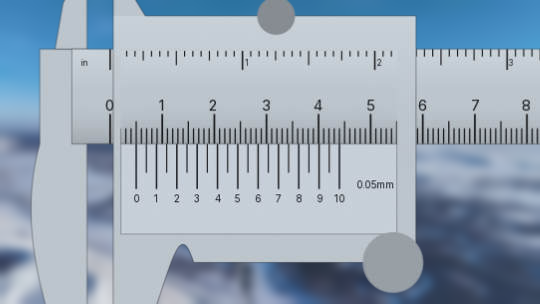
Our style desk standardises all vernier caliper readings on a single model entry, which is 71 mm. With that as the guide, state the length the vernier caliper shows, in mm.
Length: 5.0 mm
